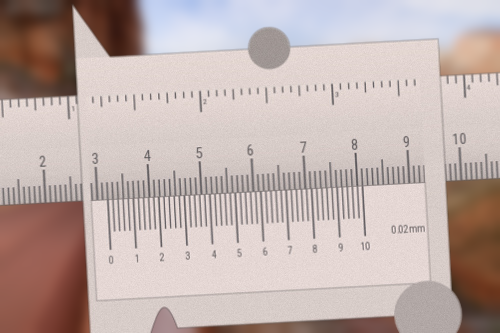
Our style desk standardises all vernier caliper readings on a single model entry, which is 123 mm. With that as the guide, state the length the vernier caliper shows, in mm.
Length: 32.0 mm
